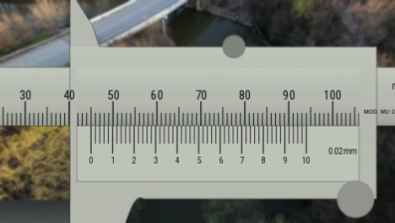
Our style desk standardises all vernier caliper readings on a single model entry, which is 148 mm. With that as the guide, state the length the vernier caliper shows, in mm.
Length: 45.0 mm
